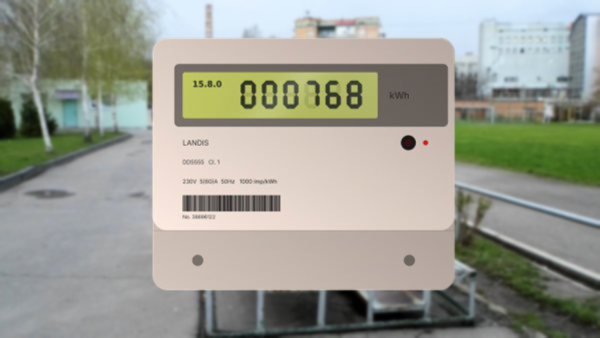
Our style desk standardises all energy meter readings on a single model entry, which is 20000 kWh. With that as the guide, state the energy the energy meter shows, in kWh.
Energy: 768 kWh
